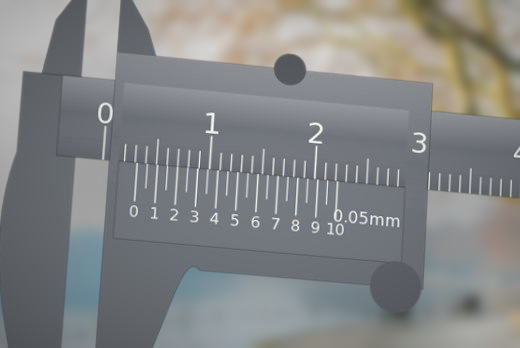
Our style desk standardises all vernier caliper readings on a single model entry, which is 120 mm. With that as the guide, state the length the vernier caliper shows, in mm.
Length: 3.2 mm
